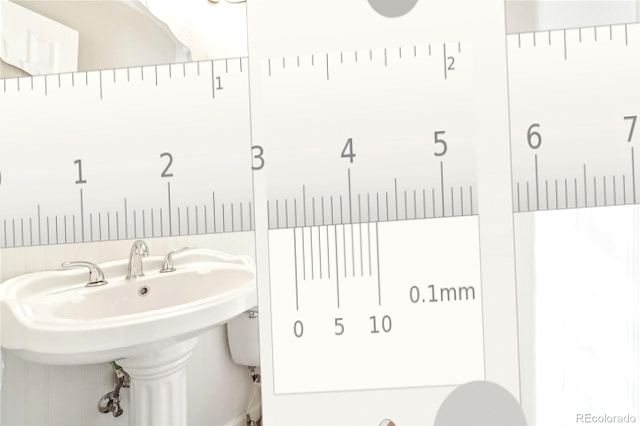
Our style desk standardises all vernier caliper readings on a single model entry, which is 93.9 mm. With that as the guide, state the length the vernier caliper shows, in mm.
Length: 33.8 mm
